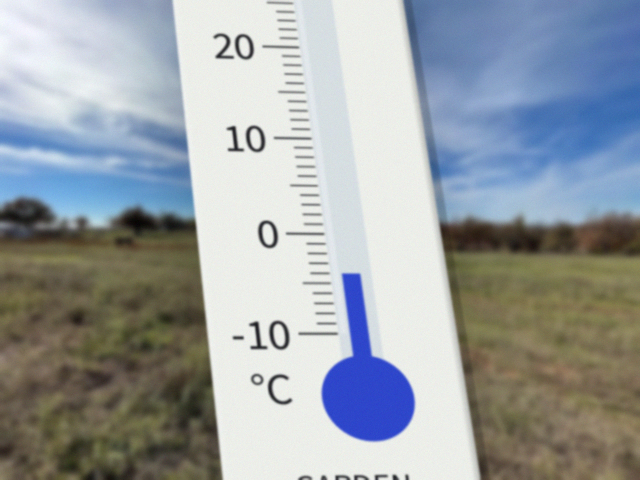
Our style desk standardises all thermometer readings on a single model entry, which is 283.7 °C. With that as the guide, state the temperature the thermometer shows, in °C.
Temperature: -4 °C
